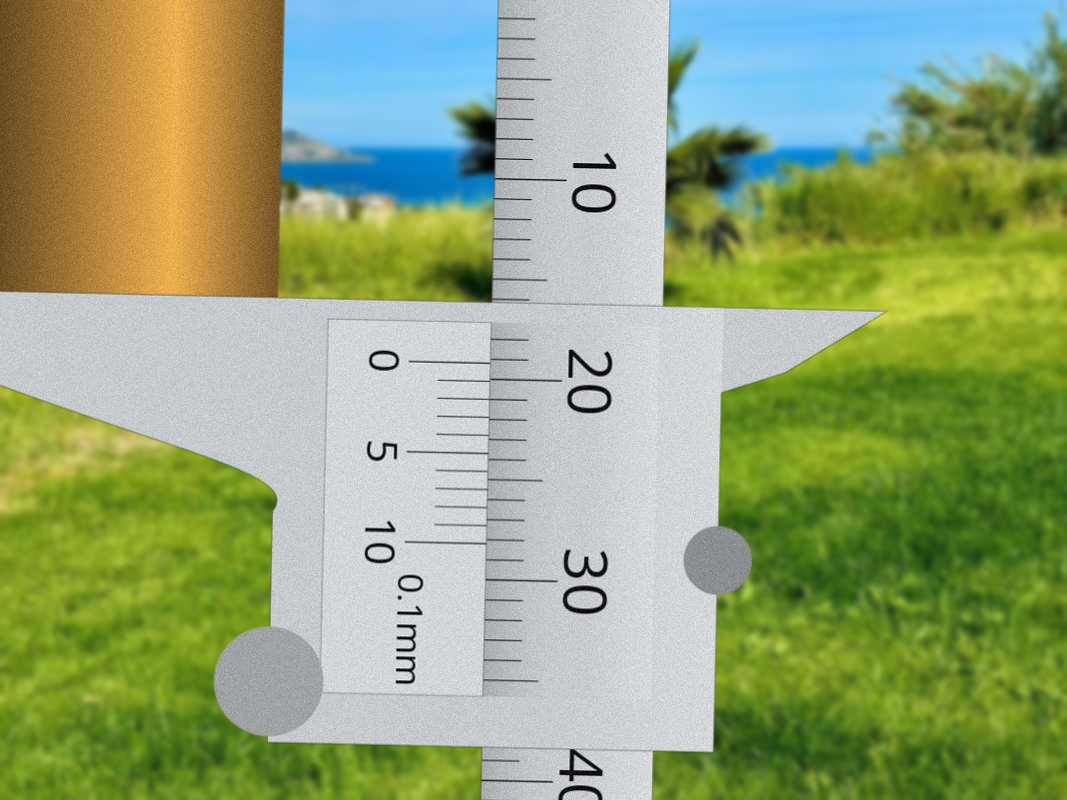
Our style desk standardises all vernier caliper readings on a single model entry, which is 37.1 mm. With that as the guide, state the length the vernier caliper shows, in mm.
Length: 19.2 mm
